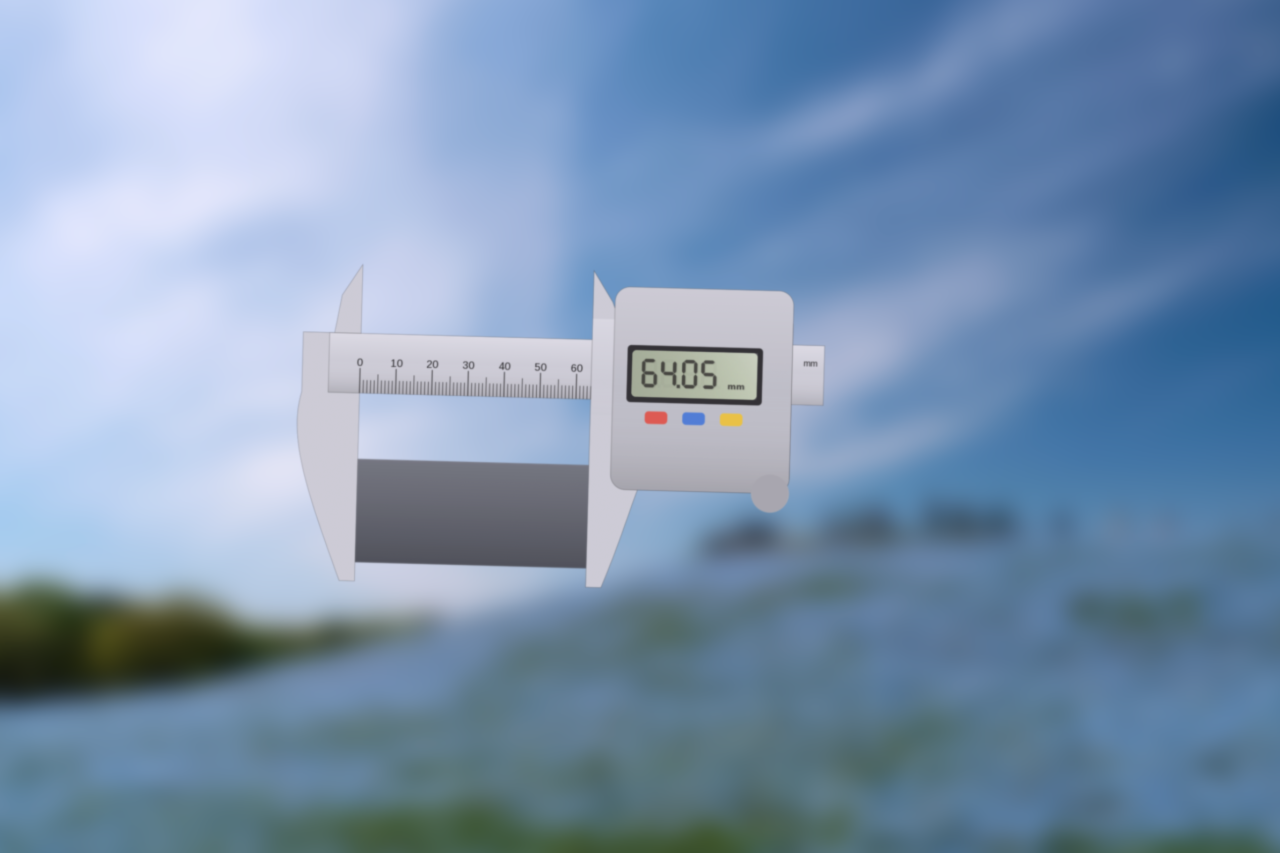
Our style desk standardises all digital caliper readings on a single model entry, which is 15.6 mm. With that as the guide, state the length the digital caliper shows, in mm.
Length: 64.05 mm
